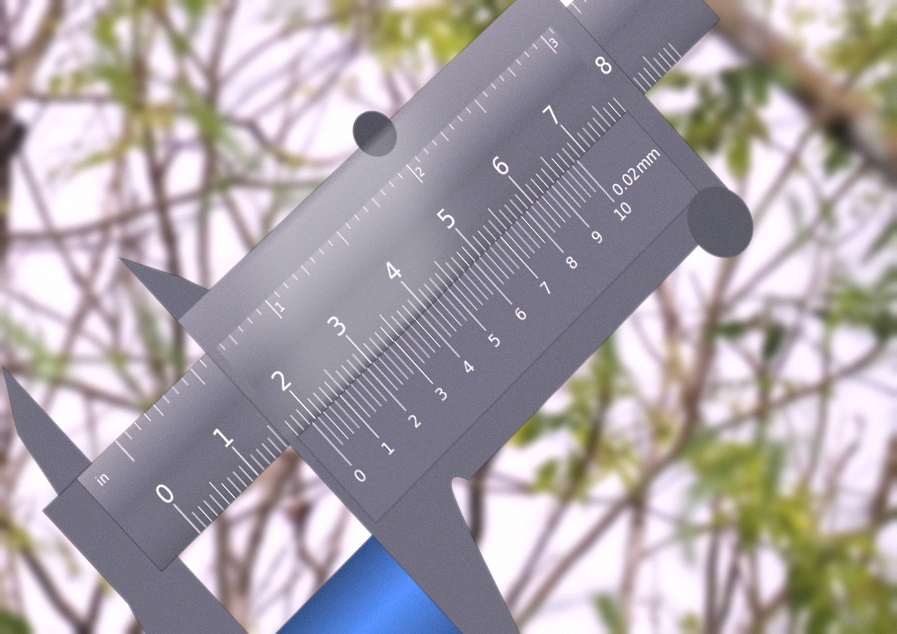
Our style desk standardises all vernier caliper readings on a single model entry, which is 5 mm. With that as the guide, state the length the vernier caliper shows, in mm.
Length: 19.4 mm
